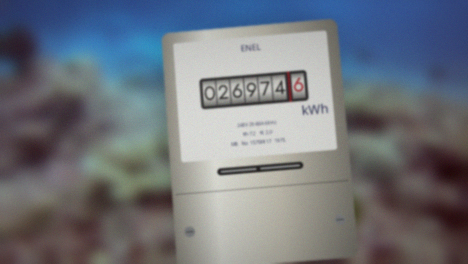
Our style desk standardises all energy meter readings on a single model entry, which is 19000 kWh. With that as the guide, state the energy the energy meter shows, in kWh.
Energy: 26974.6 kWh
